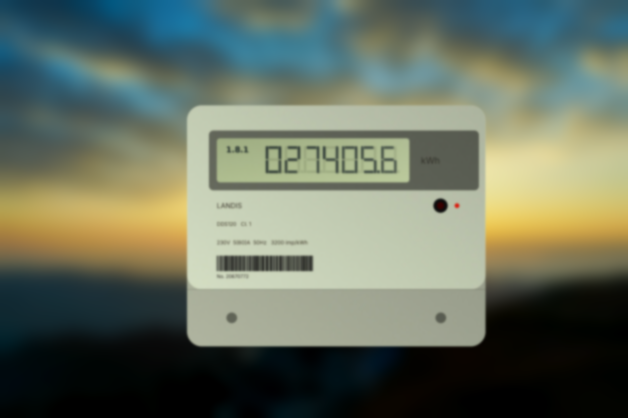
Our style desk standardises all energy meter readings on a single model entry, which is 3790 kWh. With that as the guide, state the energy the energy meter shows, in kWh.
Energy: 27405.6 kWh
